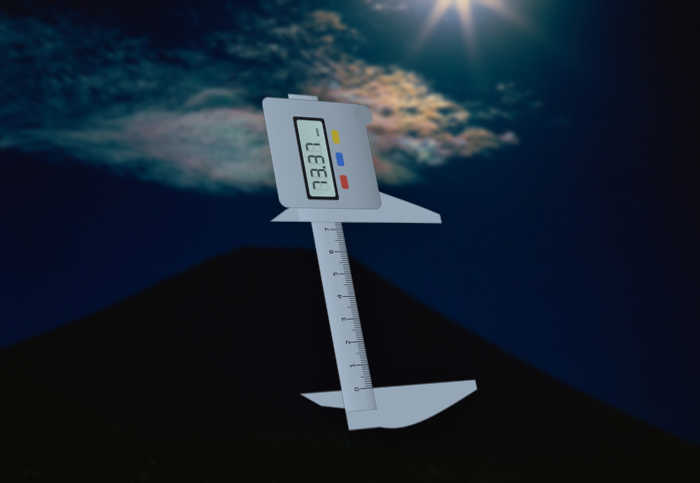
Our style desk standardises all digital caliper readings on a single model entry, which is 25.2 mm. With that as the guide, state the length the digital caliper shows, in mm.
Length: 73.37 mm
